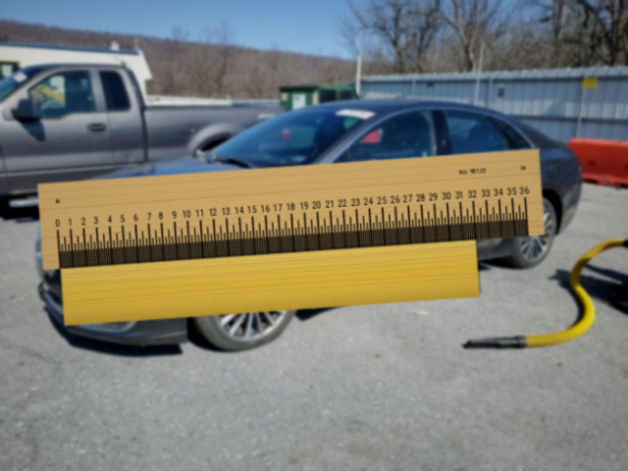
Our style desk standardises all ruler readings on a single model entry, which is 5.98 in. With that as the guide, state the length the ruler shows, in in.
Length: 32 in
